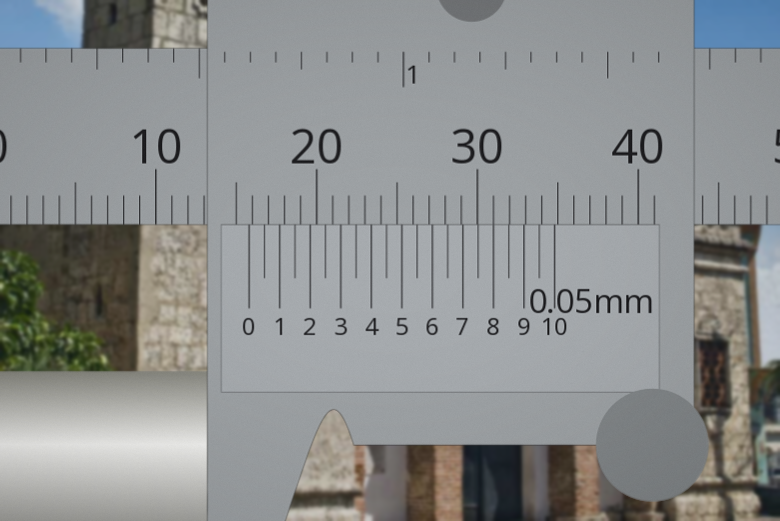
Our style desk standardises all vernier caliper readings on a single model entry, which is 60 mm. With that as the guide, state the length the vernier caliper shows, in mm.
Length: 15.8 mm
